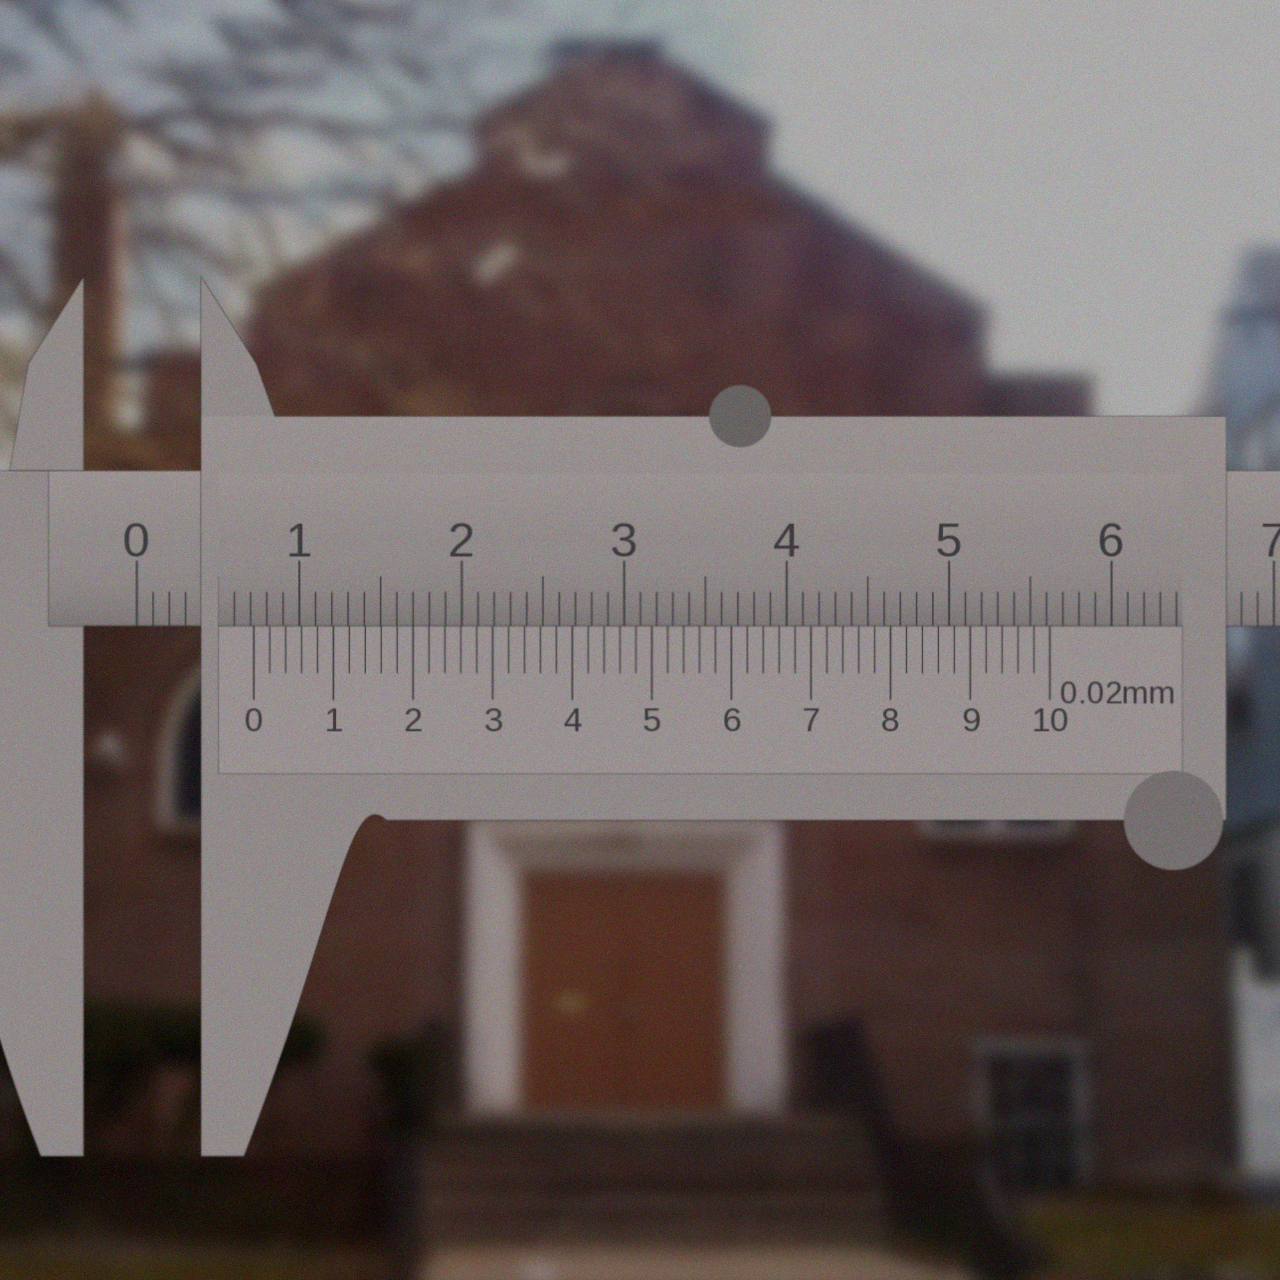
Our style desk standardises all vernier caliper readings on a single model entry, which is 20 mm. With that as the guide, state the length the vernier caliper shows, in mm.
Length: 7.2 mm
